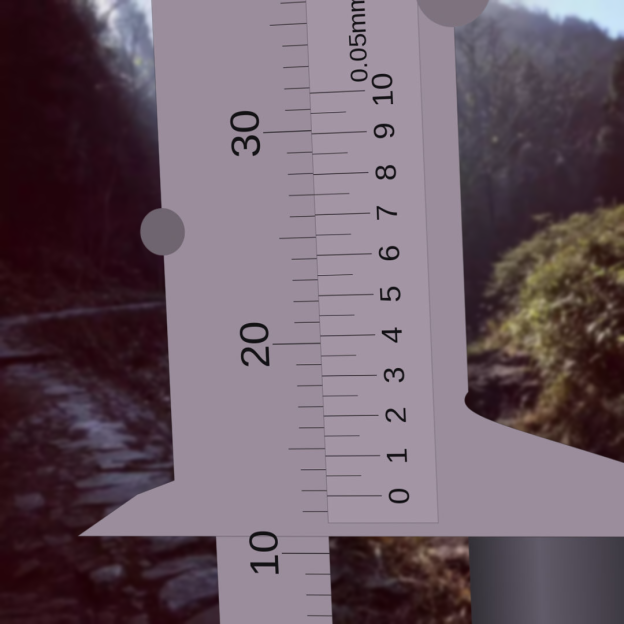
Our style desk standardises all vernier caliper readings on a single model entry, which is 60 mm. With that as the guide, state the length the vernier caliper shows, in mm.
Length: 12.75 mm
